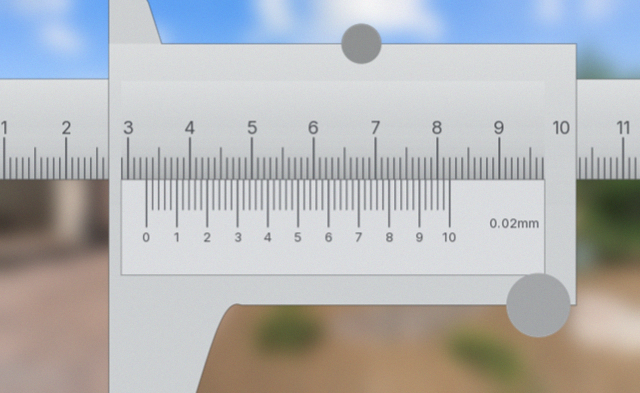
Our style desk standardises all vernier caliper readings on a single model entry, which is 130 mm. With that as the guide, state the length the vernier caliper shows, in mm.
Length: 33.0 mm
